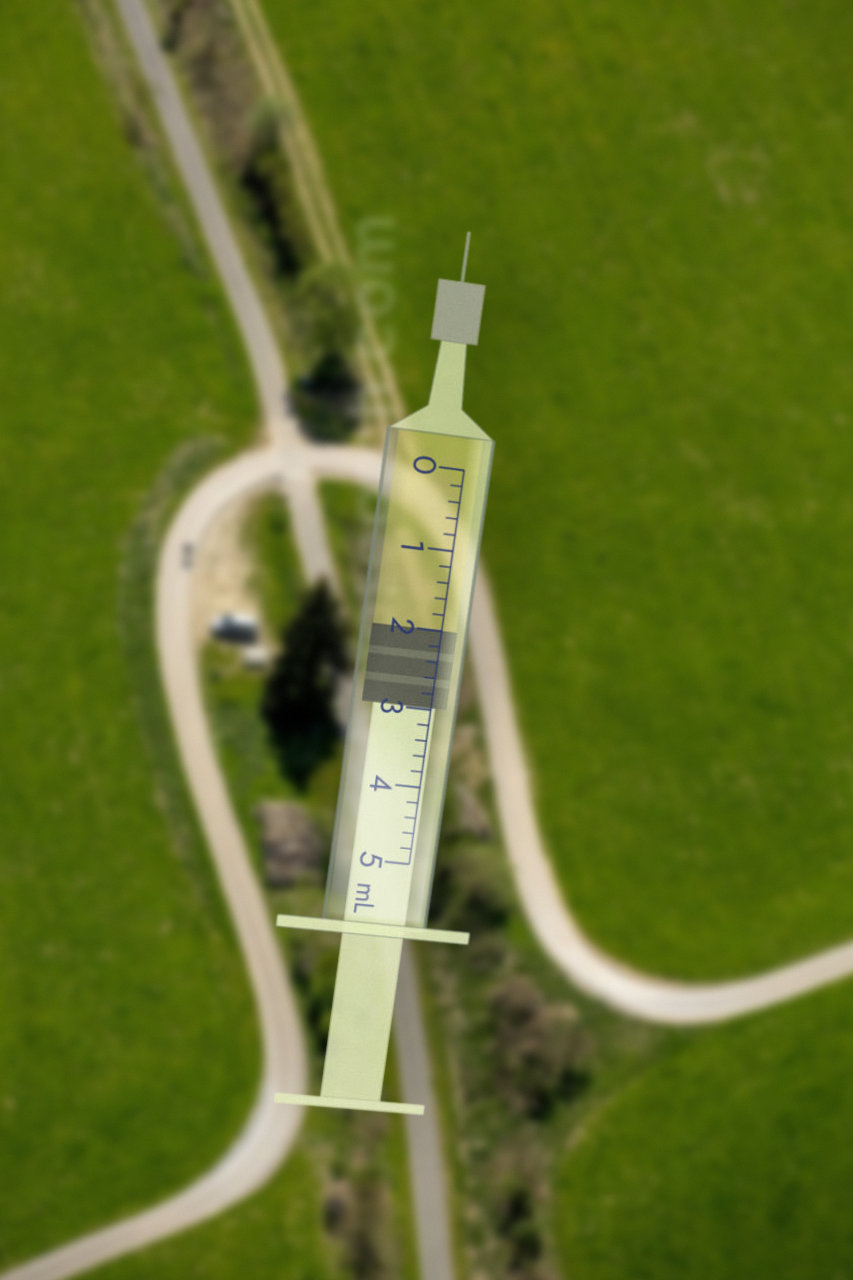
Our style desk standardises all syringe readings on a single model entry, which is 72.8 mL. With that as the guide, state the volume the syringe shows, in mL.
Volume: 2 mL
